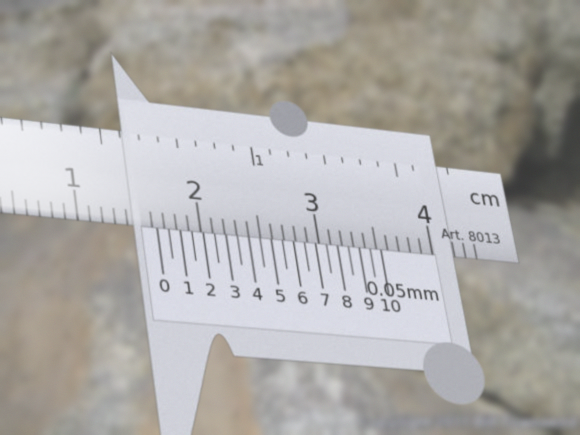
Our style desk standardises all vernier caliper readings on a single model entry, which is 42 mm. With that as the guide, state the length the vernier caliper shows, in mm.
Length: 16.4 mm
